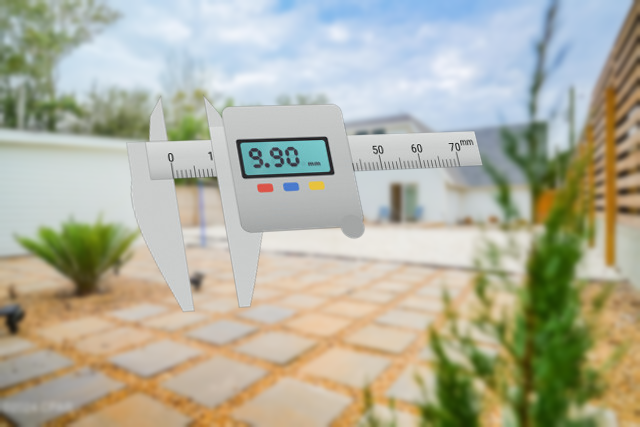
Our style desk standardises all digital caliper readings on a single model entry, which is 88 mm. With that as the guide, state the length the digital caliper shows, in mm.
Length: 9.90 mm
